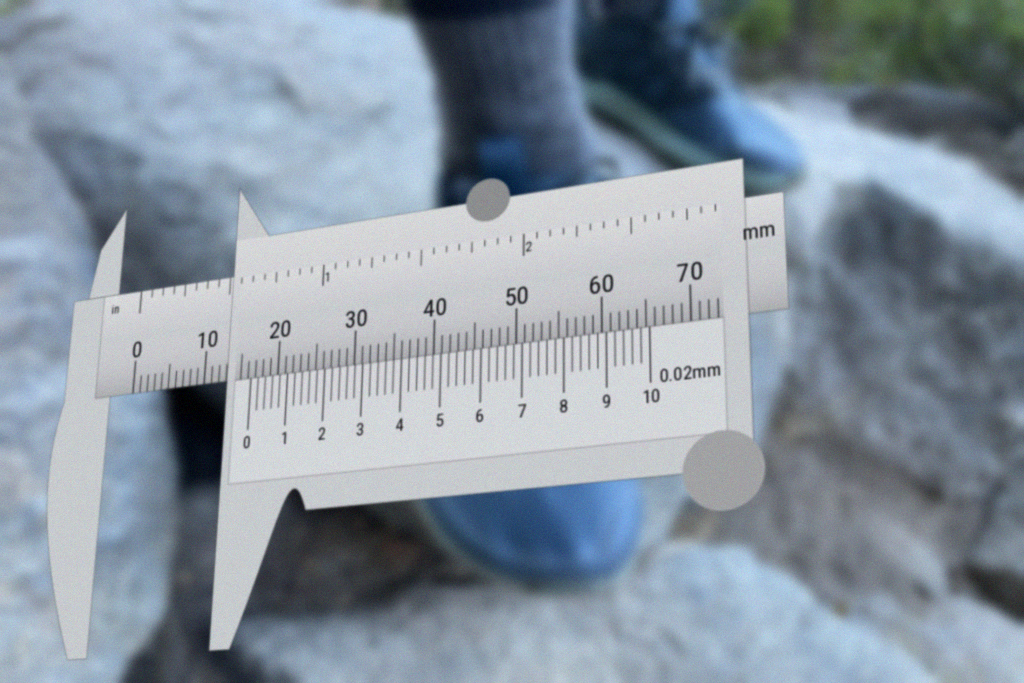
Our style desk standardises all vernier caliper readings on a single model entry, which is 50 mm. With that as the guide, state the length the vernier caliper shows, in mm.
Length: 16.4 mm
